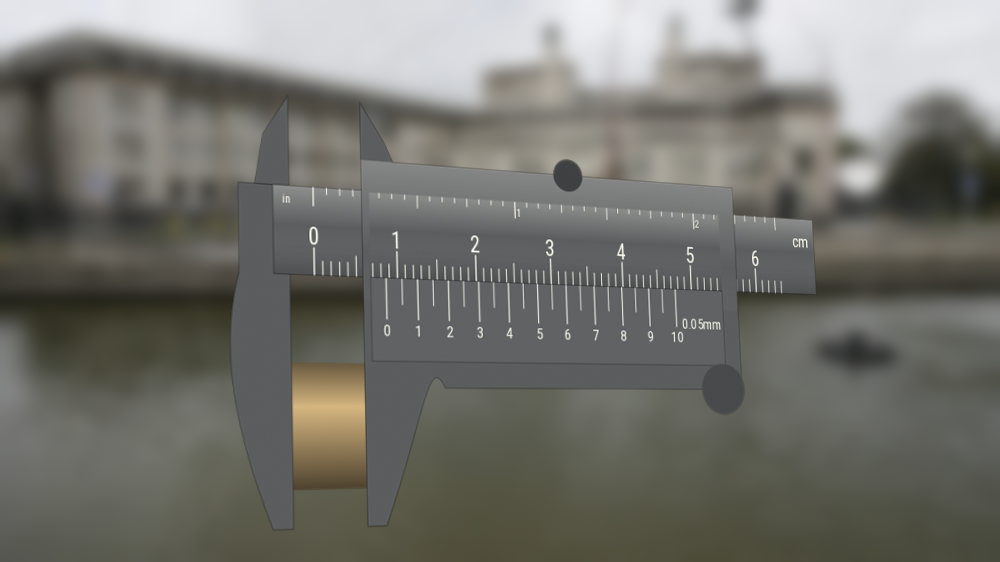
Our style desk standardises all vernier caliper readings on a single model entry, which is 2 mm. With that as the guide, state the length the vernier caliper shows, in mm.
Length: 8.6 mm
